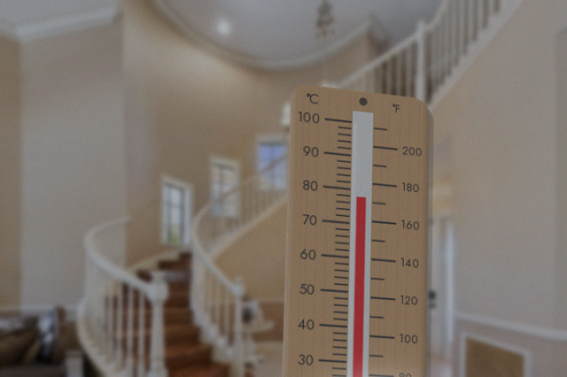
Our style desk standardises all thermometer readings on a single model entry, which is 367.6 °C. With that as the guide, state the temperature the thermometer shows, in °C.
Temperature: 78 °C
